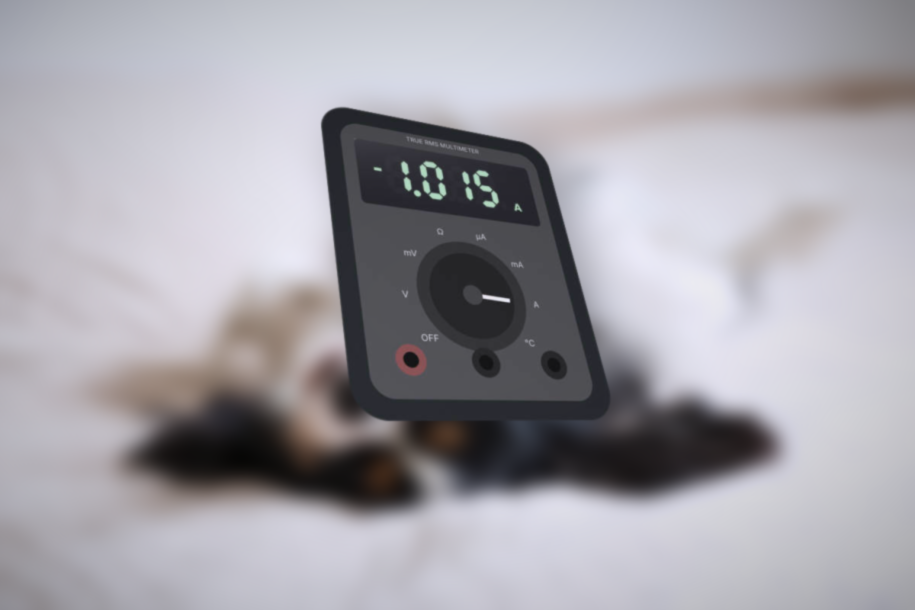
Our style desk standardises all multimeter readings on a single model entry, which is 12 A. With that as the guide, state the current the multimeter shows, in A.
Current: -1.015 A
